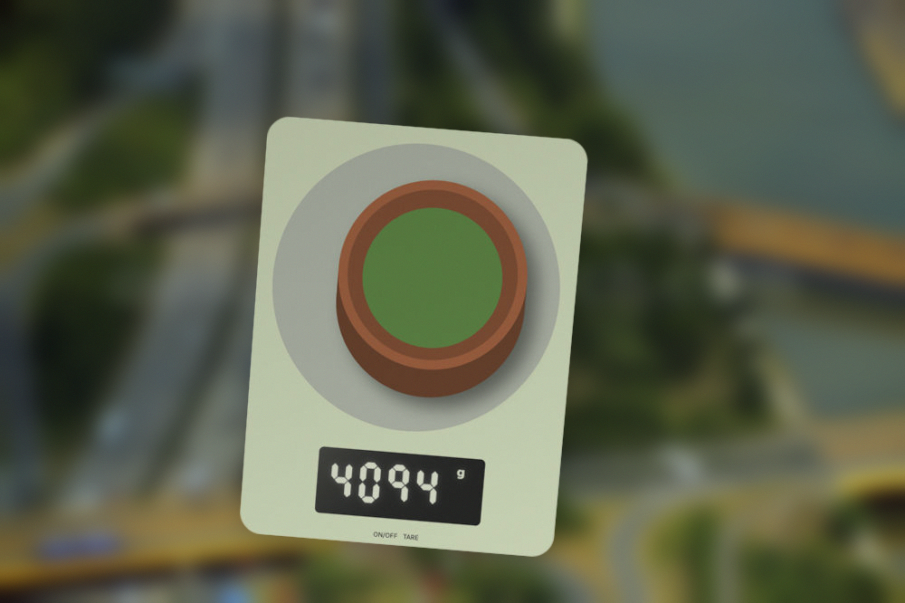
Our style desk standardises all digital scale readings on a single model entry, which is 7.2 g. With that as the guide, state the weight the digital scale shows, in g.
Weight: 4094 g
